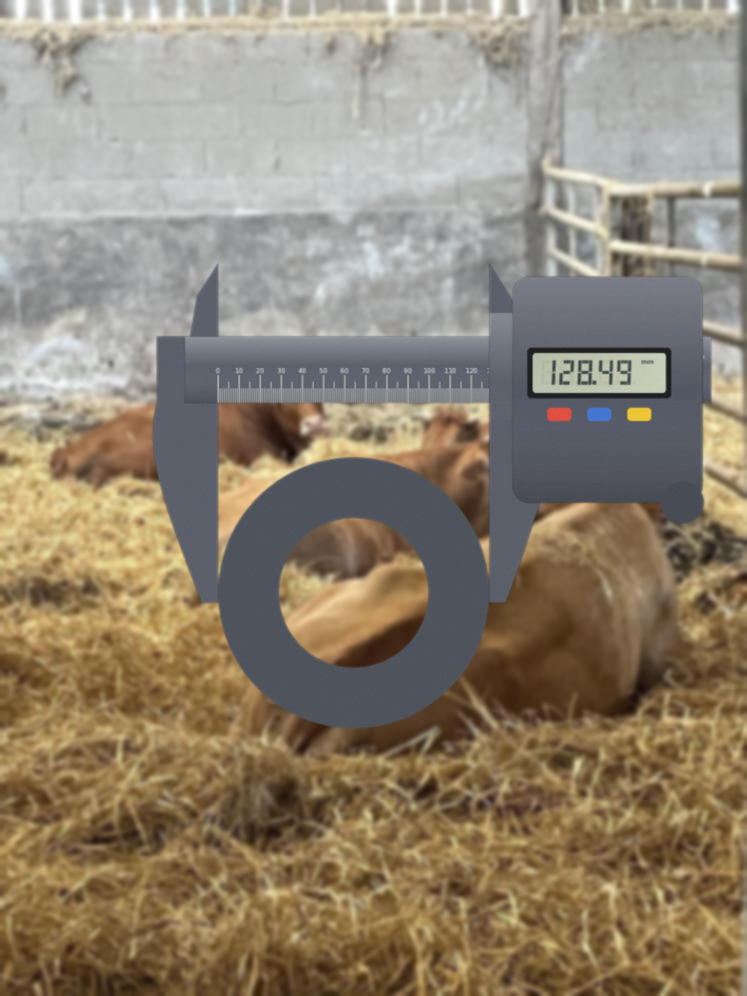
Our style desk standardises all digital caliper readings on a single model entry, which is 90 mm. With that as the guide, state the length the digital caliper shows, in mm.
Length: 128.49 mm
